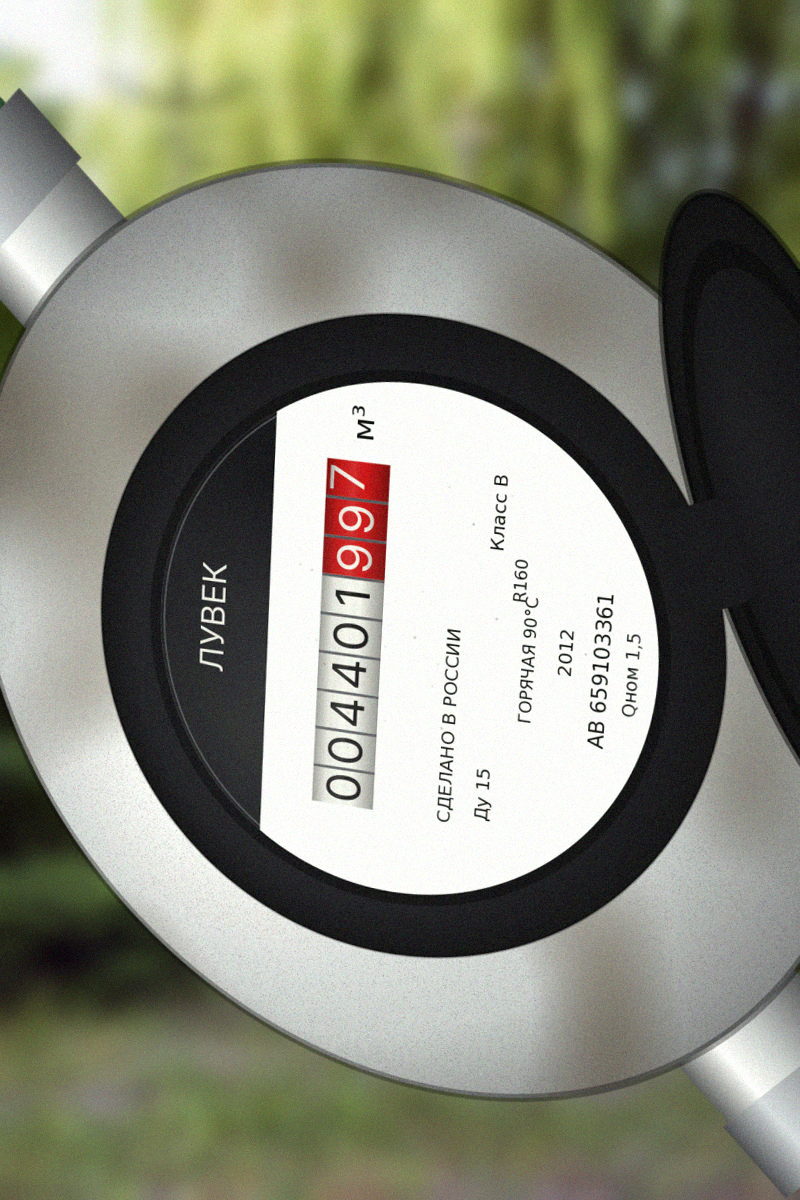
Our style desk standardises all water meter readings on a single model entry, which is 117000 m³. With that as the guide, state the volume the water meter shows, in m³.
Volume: 4401.997 m³
